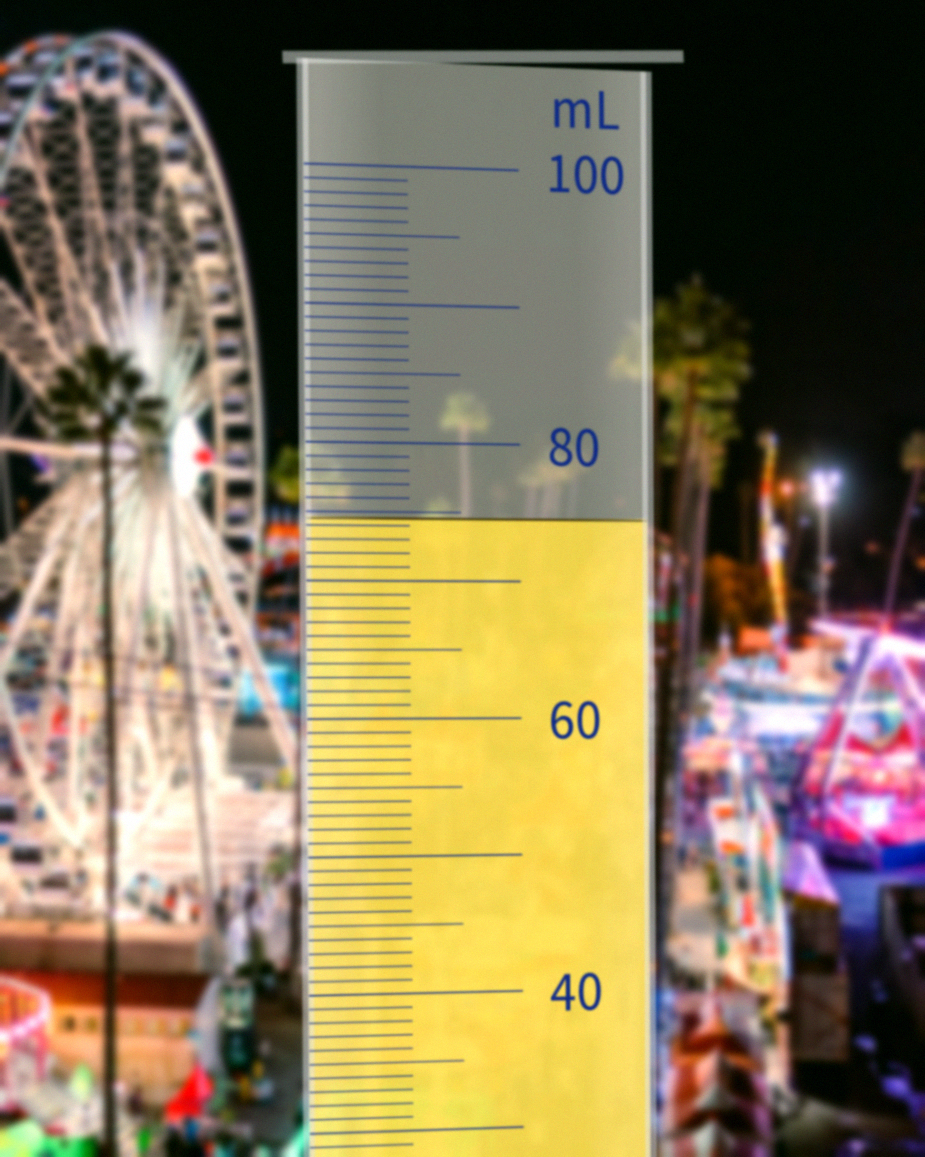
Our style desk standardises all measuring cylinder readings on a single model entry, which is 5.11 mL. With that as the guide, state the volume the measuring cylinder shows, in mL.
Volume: 74.5 mL
